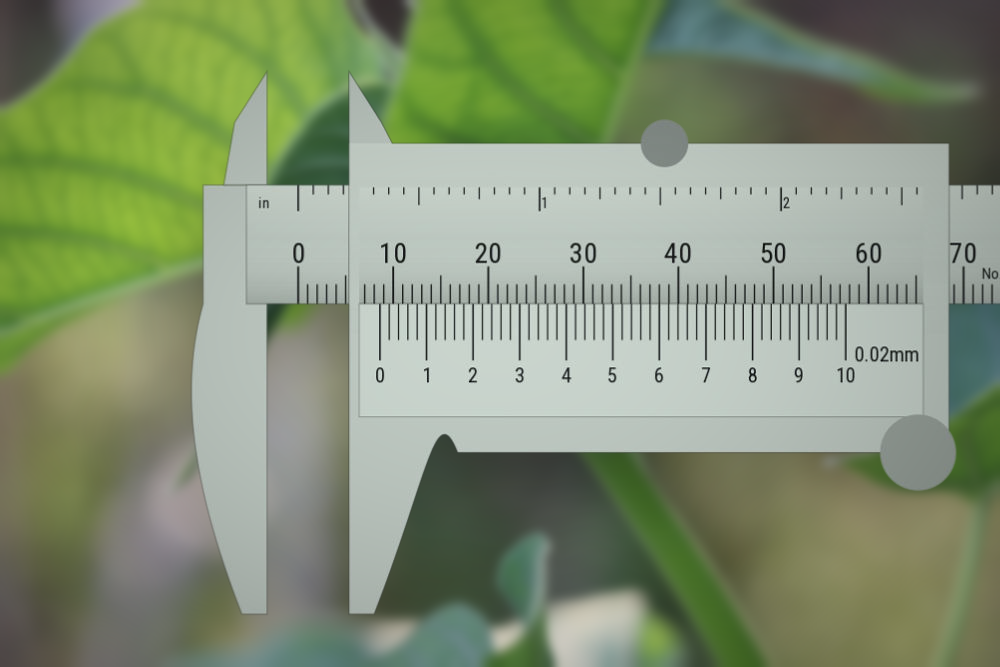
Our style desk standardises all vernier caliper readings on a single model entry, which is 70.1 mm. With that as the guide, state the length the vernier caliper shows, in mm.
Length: 8.6 mm
